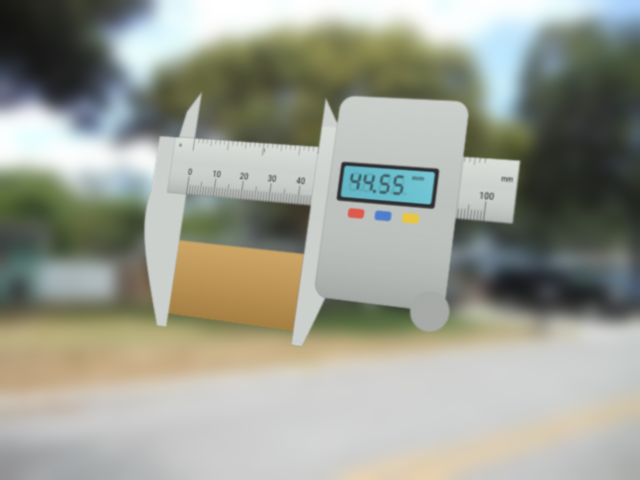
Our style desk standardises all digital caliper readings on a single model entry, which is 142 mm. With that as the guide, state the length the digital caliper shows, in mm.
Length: 44.55 mm
